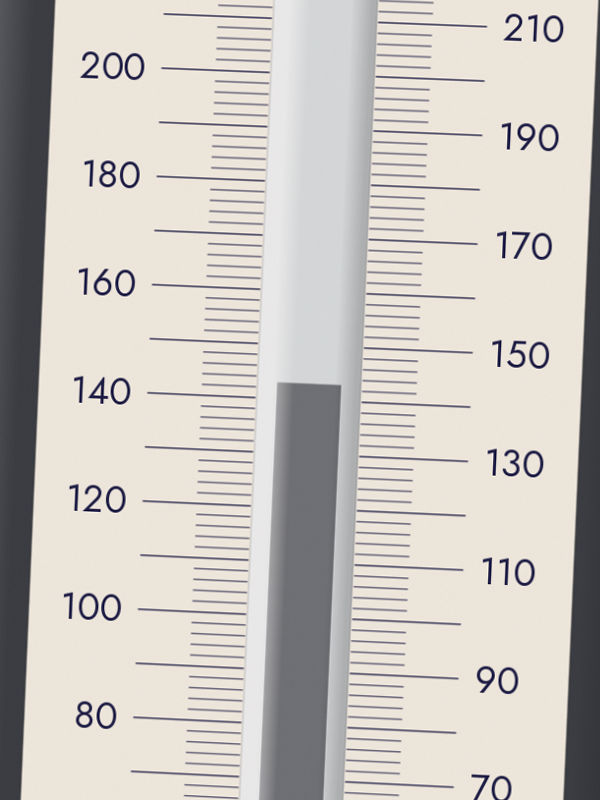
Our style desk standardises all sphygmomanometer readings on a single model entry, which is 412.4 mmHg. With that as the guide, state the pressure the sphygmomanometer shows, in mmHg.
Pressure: 143 mmHg
